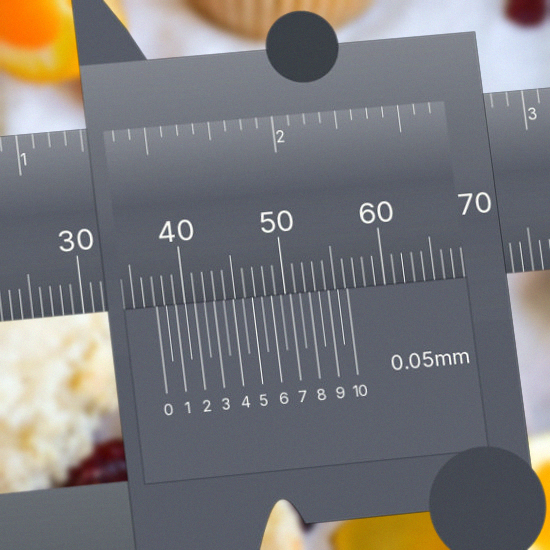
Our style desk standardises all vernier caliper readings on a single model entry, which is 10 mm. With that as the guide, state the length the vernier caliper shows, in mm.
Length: 37.2 mm
